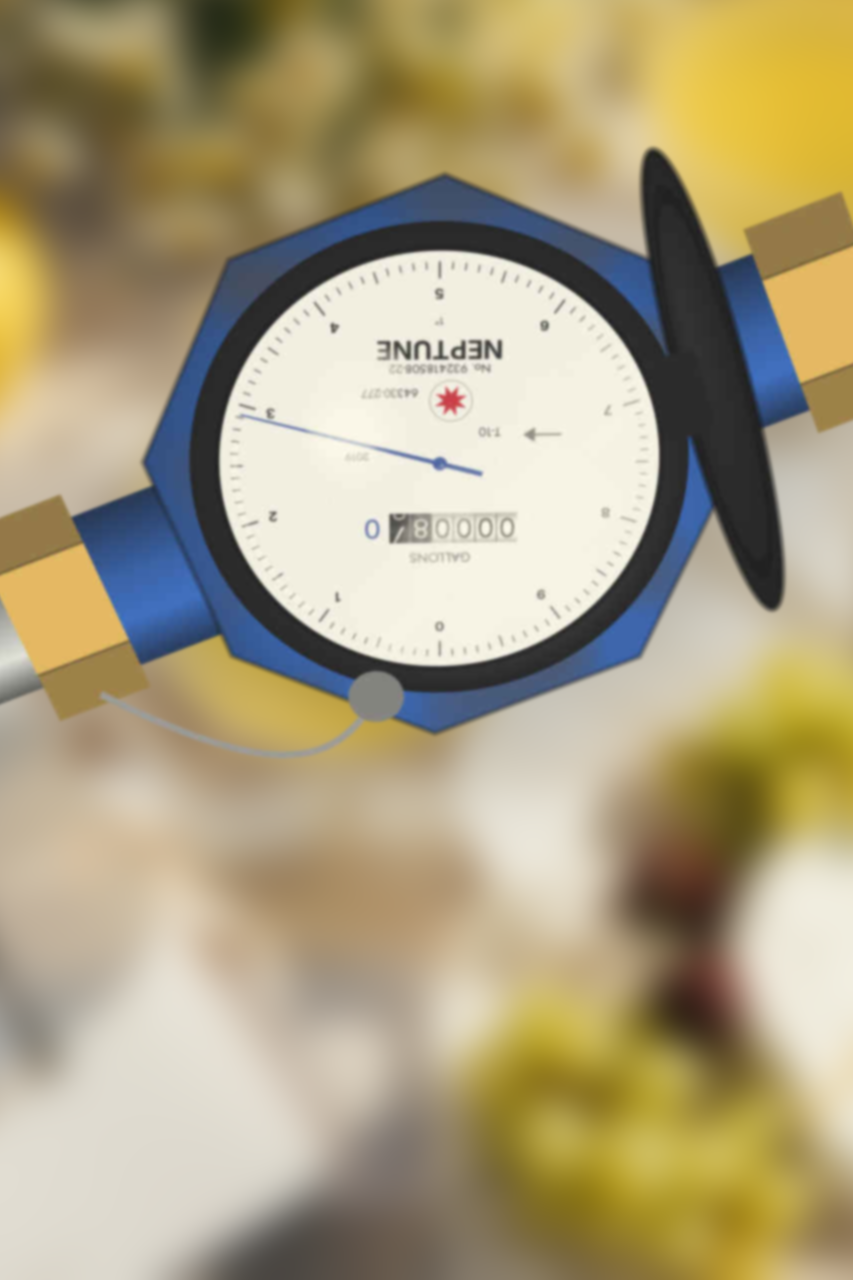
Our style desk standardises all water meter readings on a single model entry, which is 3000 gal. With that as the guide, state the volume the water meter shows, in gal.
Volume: 872.9 gal
